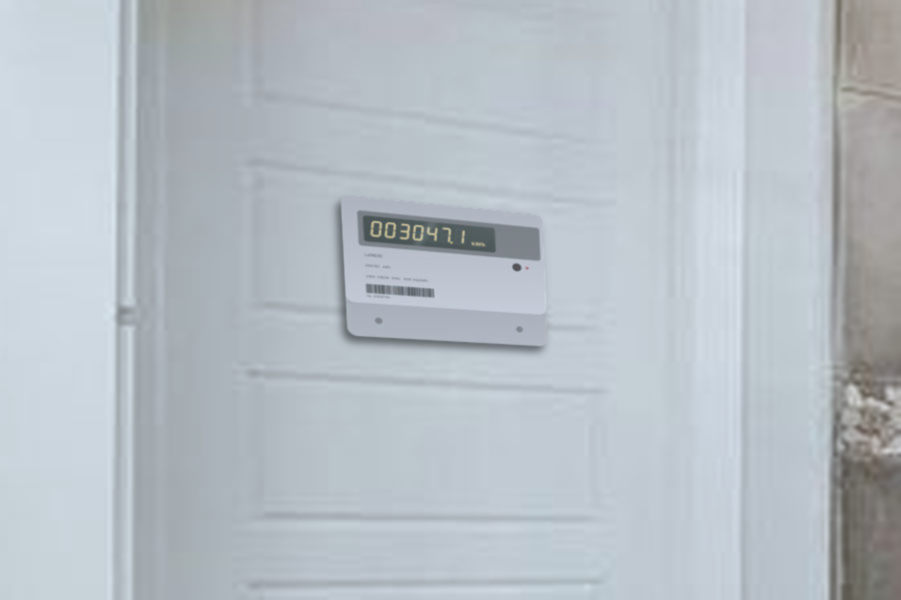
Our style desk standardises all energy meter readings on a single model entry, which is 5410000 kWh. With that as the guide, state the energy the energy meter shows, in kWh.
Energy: 3047.1 kWh
